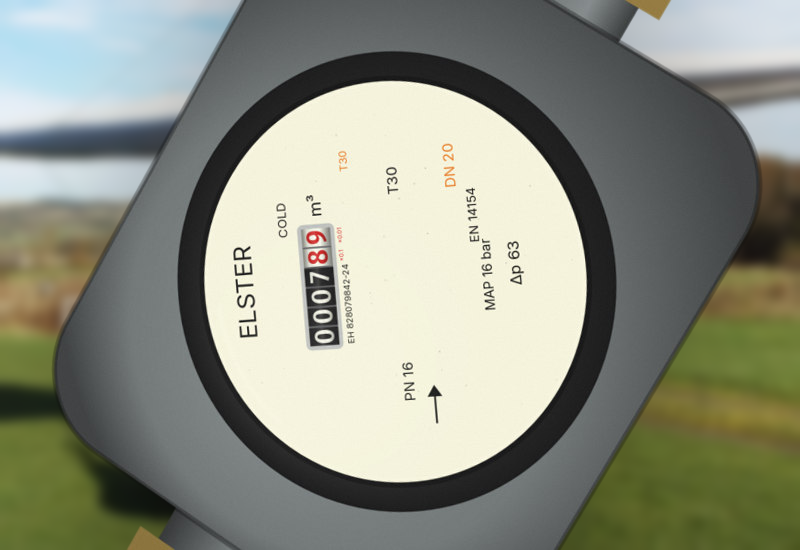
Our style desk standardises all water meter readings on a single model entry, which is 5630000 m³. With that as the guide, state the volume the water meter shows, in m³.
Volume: 7.89 m³
